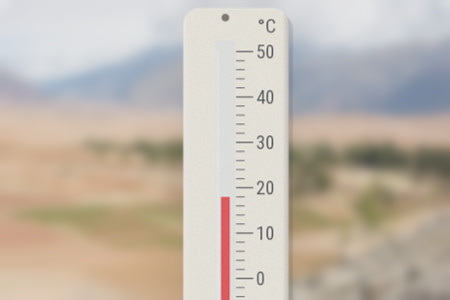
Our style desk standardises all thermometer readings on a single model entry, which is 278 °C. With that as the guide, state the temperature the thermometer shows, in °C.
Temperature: 18 °C
